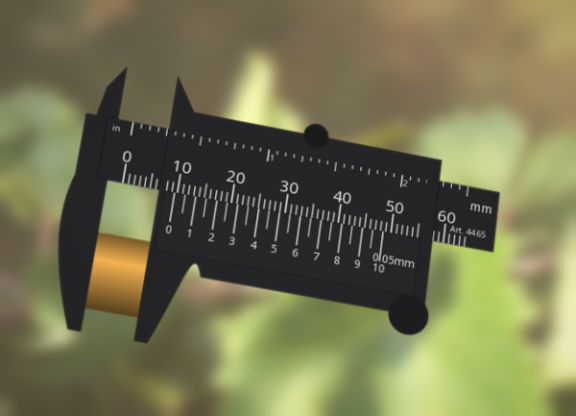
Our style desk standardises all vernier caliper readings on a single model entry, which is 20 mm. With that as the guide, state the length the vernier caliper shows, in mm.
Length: 9.5 mm
